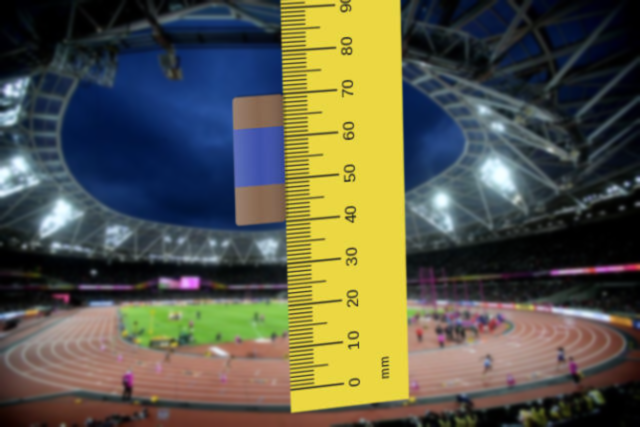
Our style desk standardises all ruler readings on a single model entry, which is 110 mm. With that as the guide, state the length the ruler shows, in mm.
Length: 30 mm
